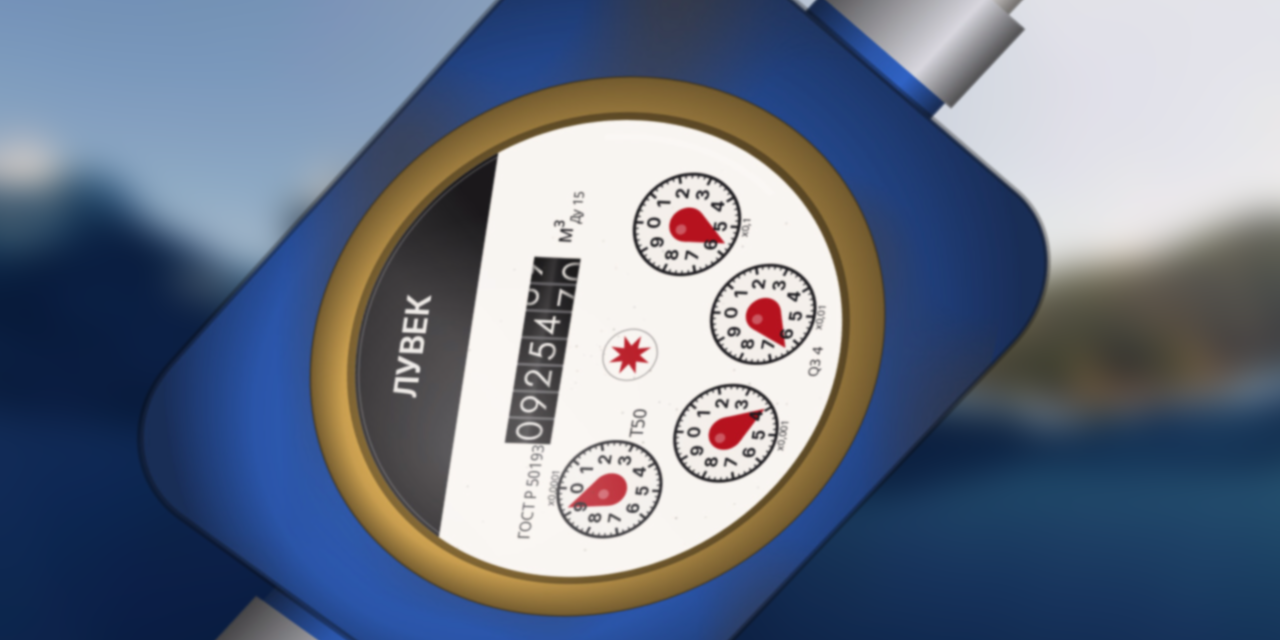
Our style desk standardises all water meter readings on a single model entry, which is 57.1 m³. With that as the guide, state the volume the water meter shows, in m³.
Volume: 925469.5639 m³
